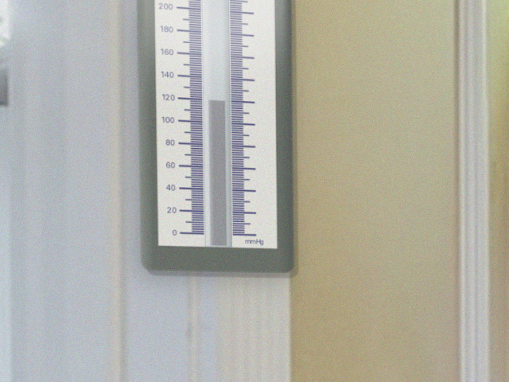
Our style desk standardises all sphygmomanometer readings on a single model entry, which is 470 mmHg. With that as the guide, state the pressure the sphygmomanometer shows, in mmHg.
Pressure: 120 mmHg
